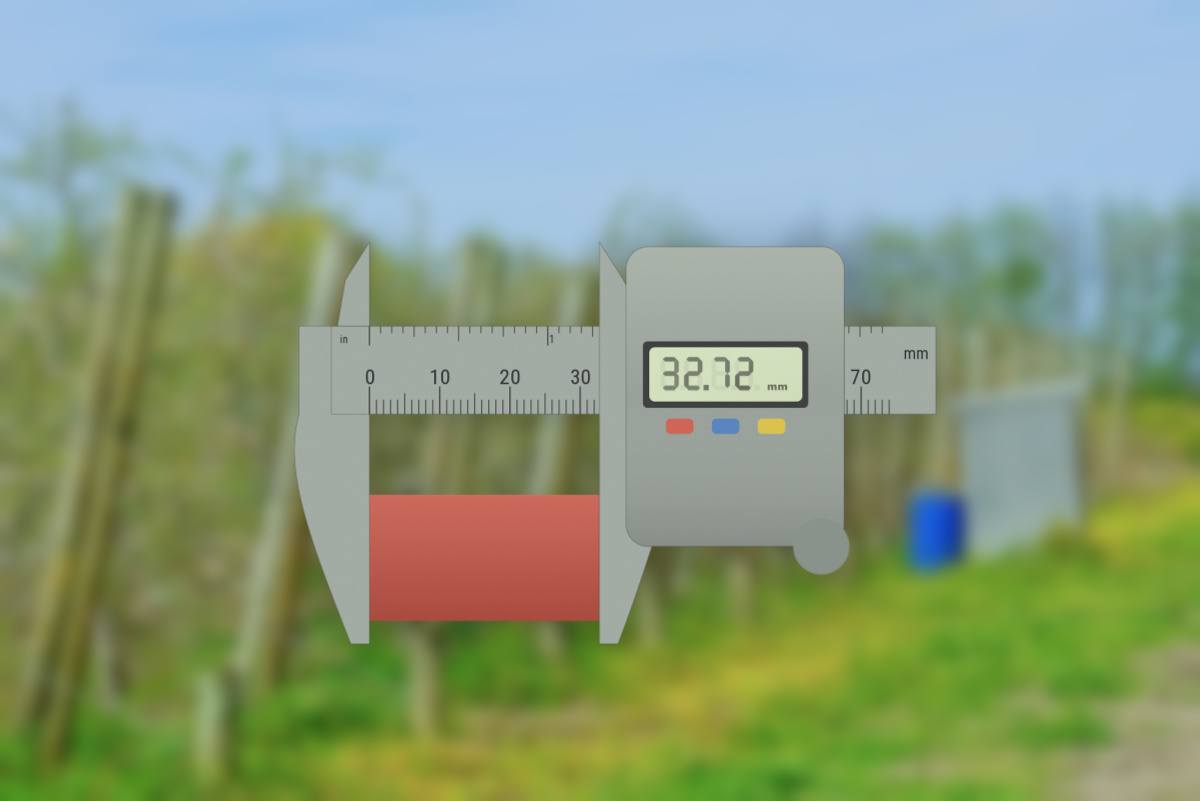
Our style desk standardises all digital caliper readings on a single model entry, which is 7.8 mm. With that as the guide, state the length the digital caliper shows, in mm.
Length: 32.72 mm
